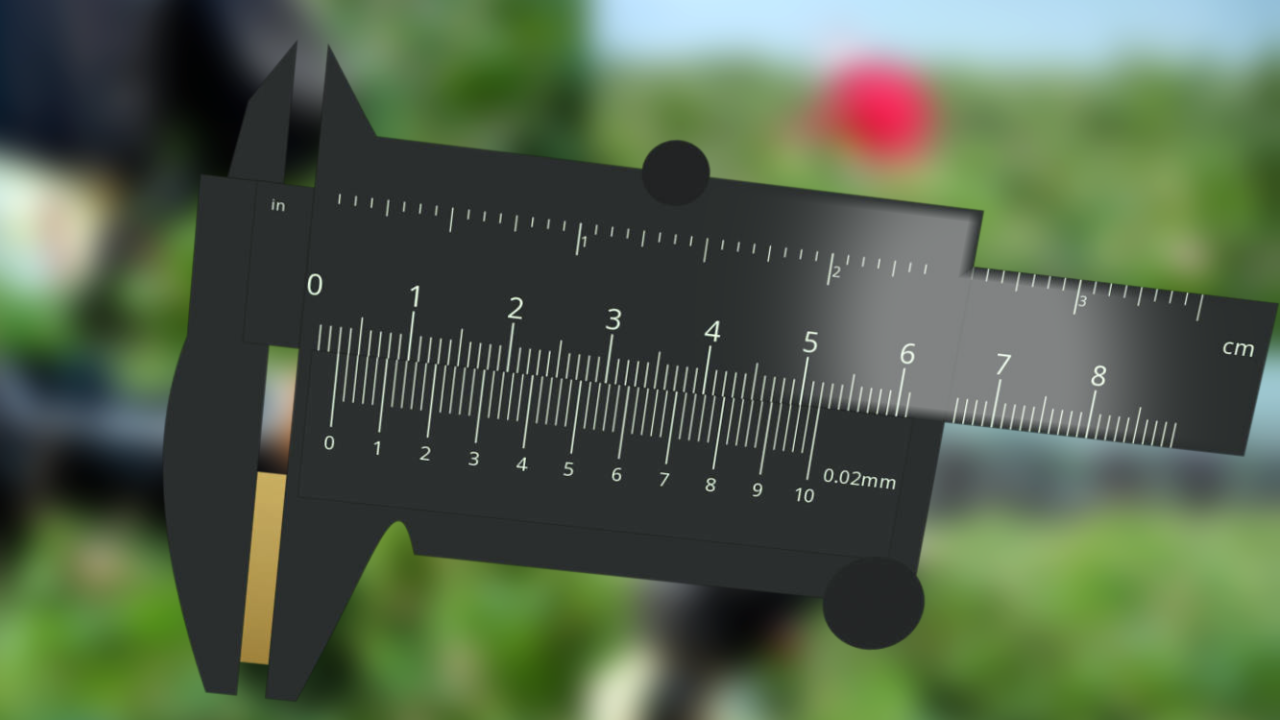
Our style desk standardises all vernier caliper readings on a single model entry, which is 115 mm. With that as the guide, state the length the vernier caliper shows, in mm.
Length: 3.0 mm
